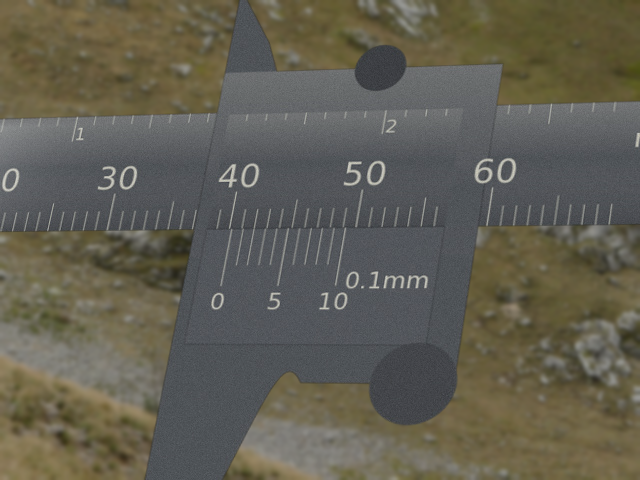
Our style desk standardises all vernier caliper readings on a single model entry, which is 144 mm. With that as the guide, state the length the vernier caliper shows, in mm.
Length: 40.2 mm
